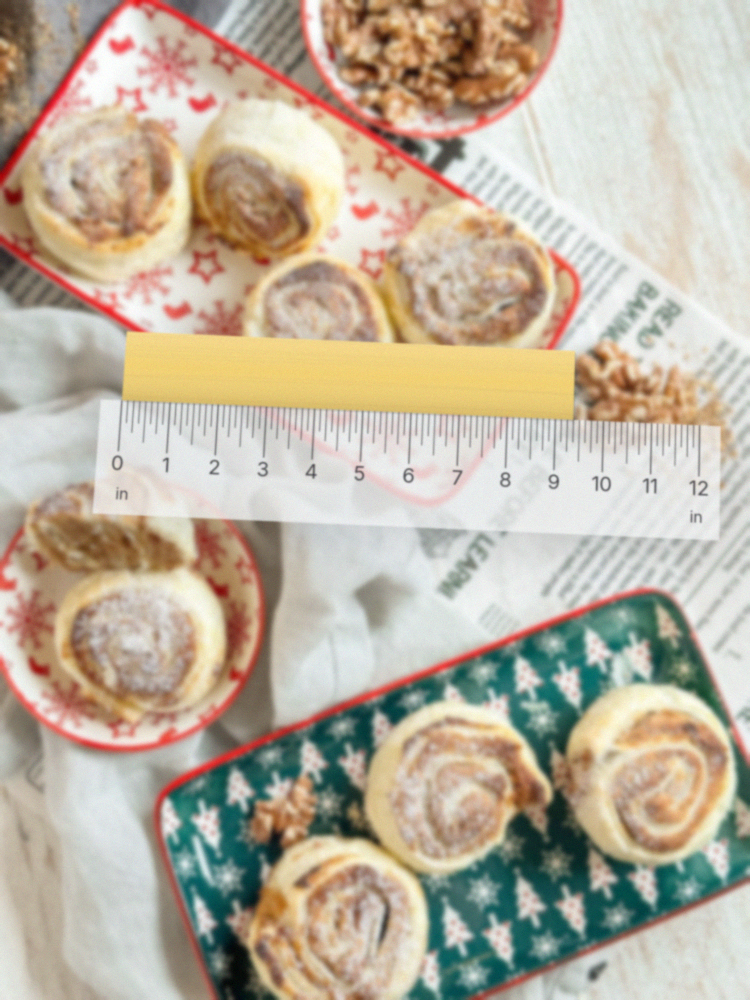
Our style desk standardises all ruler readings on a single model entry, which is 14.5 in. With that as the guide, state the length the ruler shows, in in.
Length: 9.375 in
